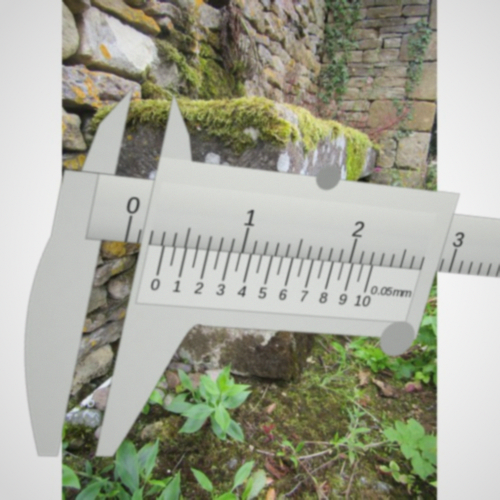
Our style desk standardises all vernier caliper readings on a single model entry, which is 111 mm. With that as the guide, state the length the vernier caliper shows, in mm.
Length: 3.2 mm
